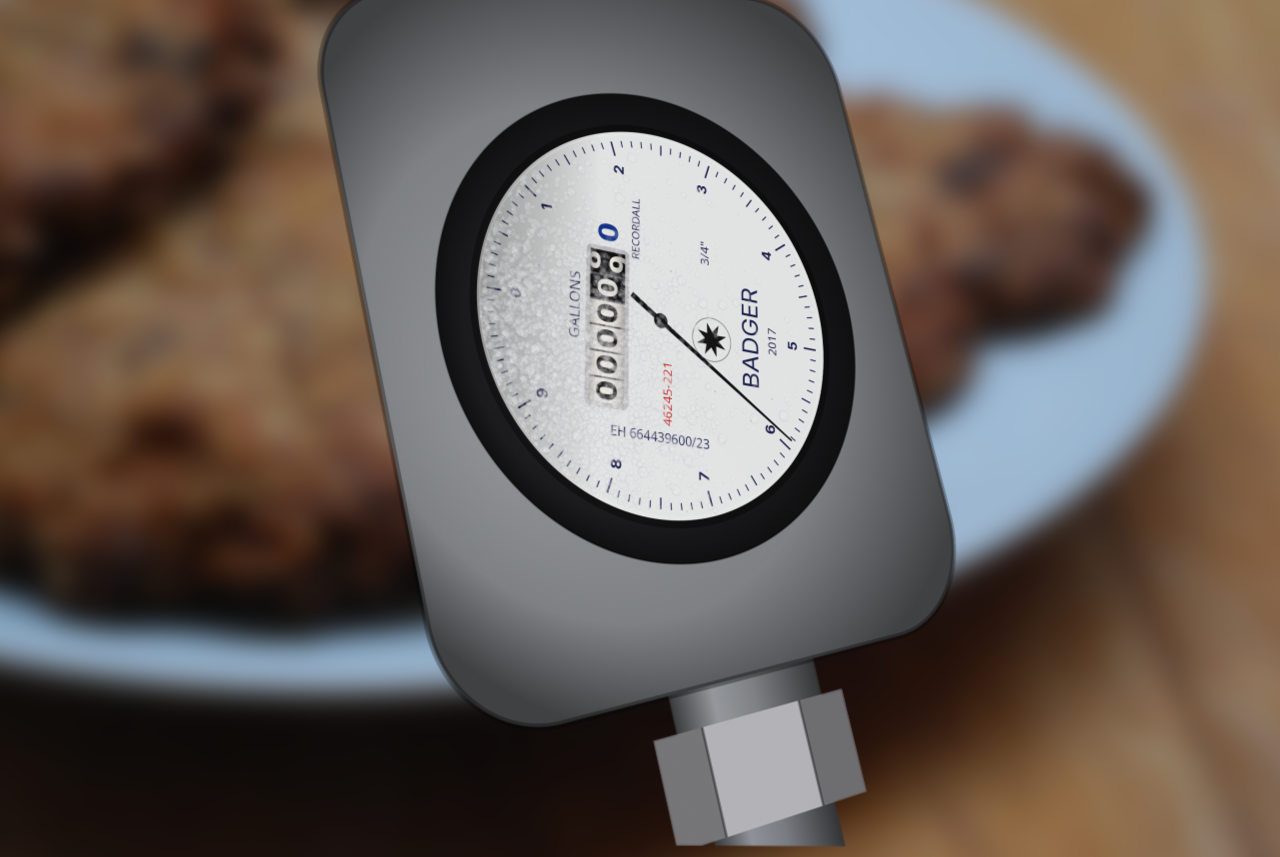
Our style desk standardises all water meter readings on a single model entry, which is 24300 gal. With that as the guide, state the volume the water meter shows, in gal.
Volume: 85.9 gal
